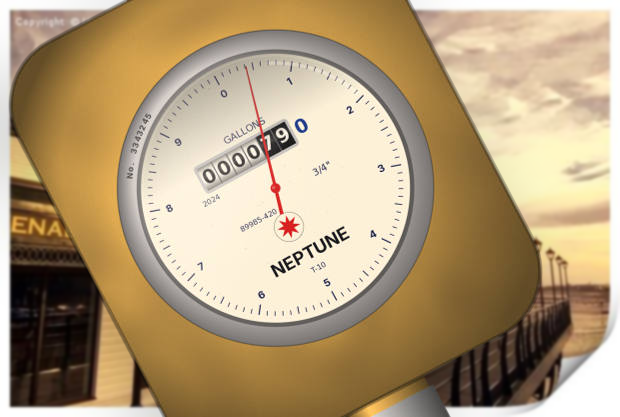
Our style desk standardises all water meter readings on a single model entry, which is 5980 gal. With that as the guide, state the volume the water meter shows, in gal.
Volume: 790.4 gal
